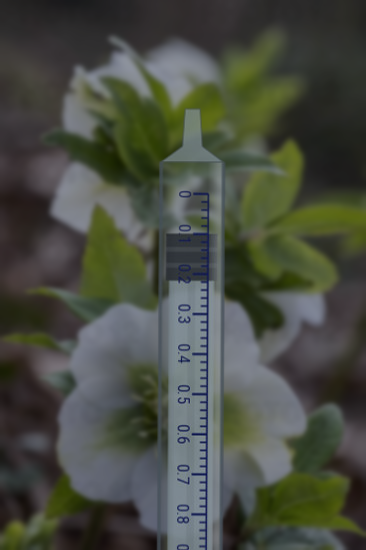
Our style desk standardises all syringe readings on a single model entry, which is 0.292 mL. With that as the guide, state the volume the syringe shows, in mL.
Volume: 0.1 mL
